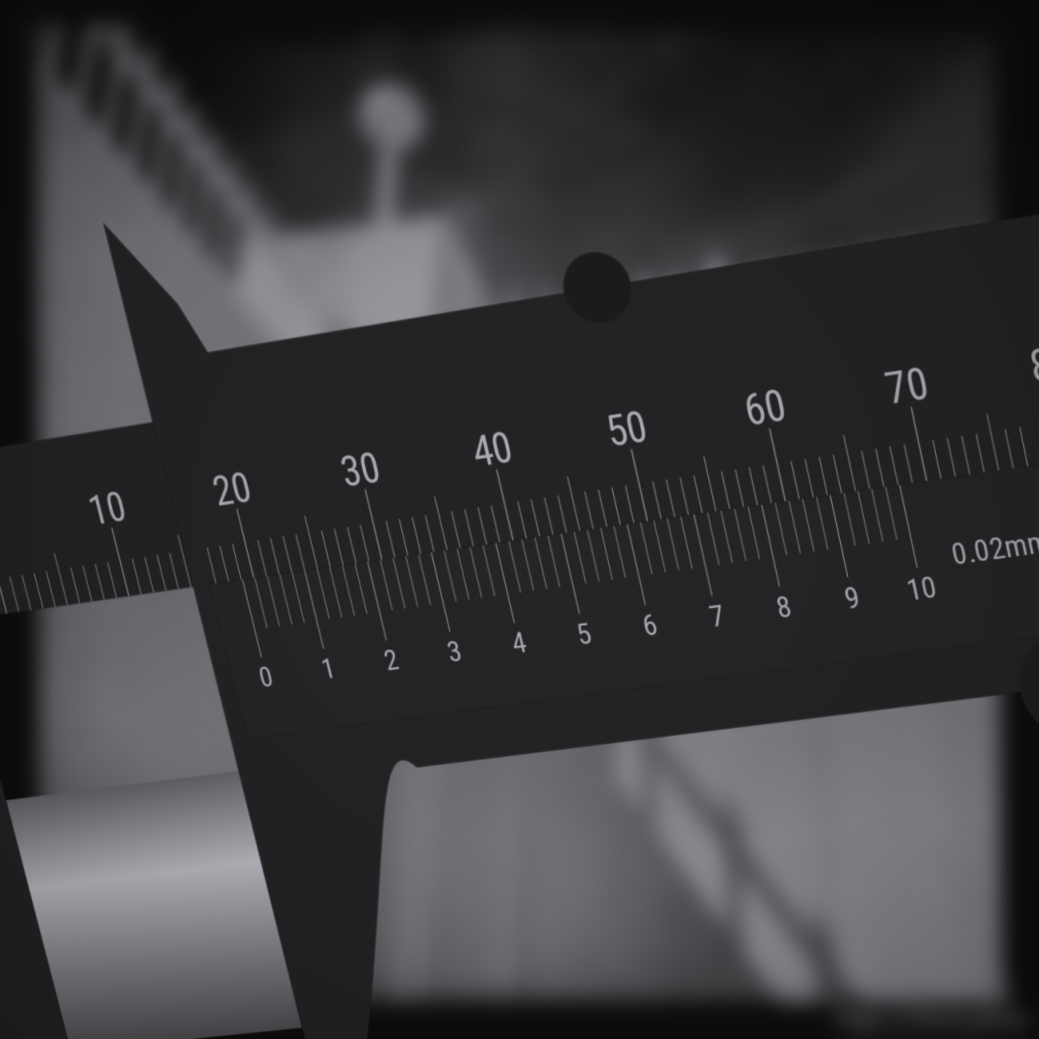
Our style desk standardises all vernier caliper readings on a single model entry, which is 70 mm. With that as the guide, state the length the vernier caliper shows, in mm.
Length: 19.1 mm
